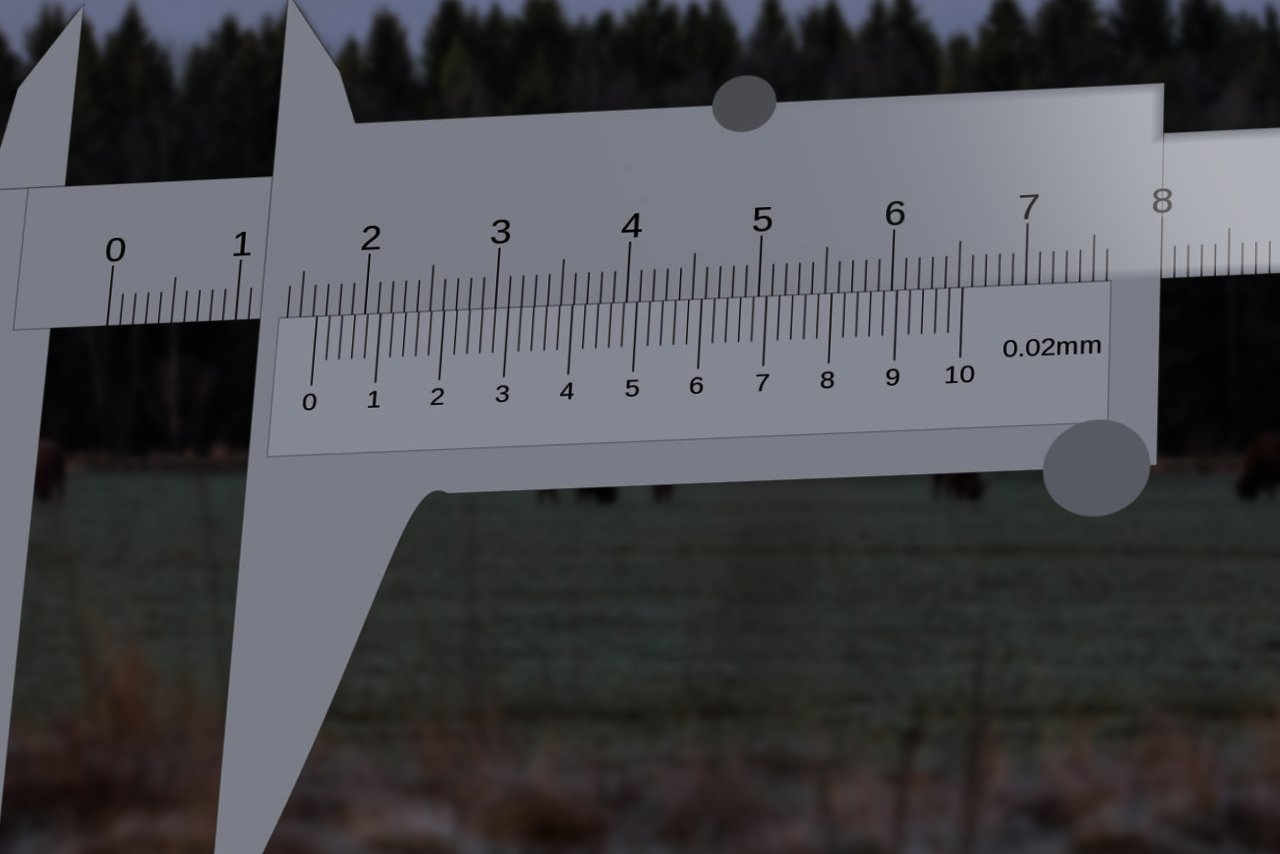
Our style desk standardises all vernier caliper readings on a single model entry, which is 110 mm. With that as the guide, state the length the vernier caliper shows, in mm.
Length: 16.3 mm
